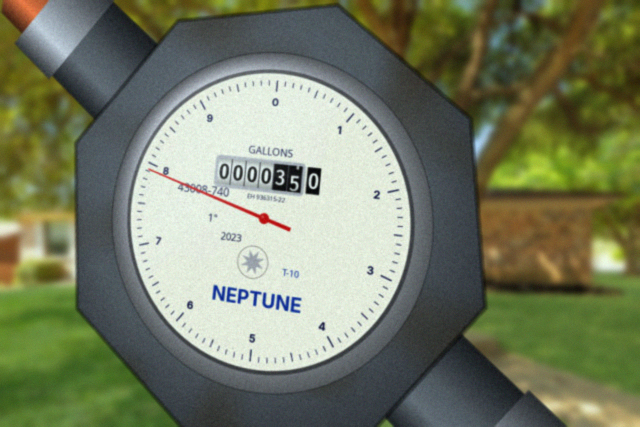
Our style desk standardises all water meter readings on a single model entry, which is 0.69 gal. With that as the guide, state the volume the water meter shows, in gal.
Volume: 347.9 gal
